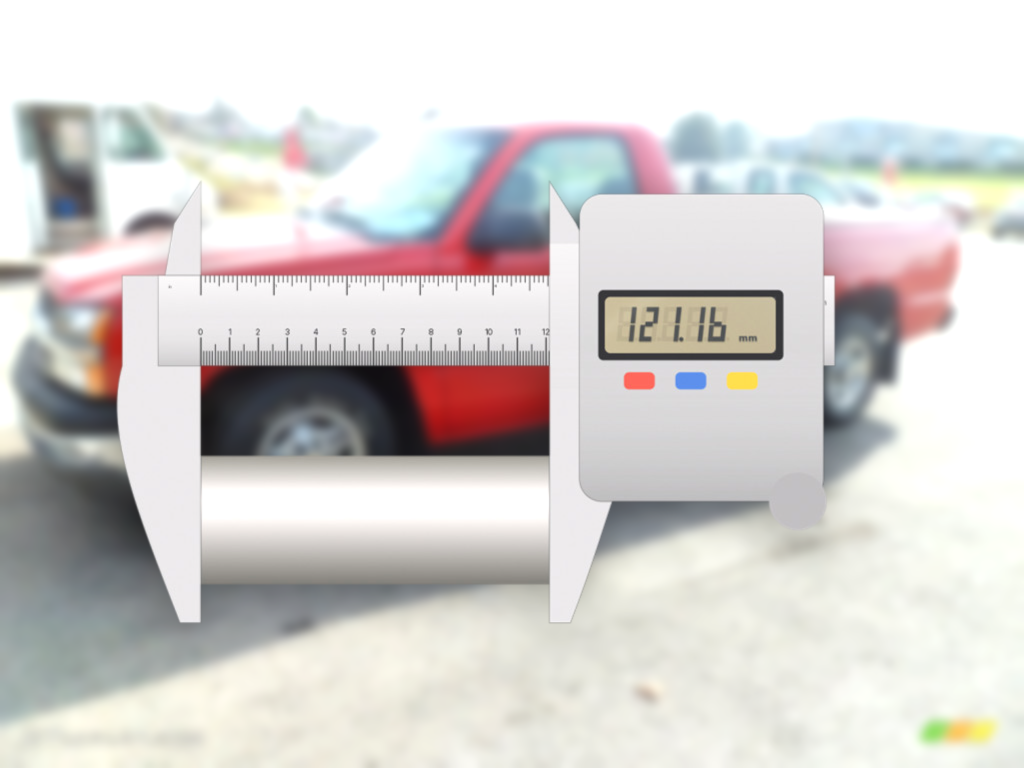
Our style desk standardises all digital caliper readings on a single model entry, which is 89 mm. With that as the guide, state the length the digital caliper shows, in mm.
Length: 121.16 mm
